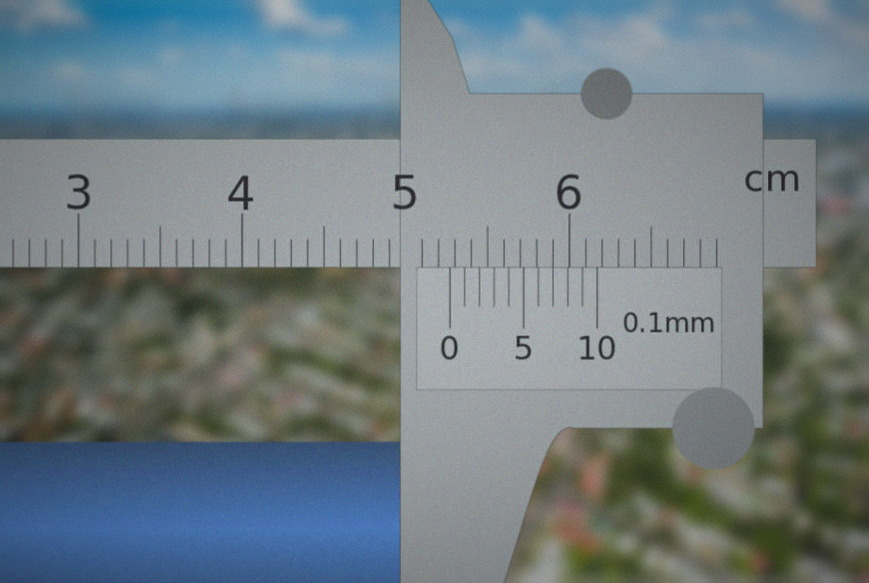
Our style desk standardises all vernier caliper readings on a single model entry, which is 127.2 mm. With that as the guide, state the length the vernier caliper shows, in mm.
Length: 52.7 mm
